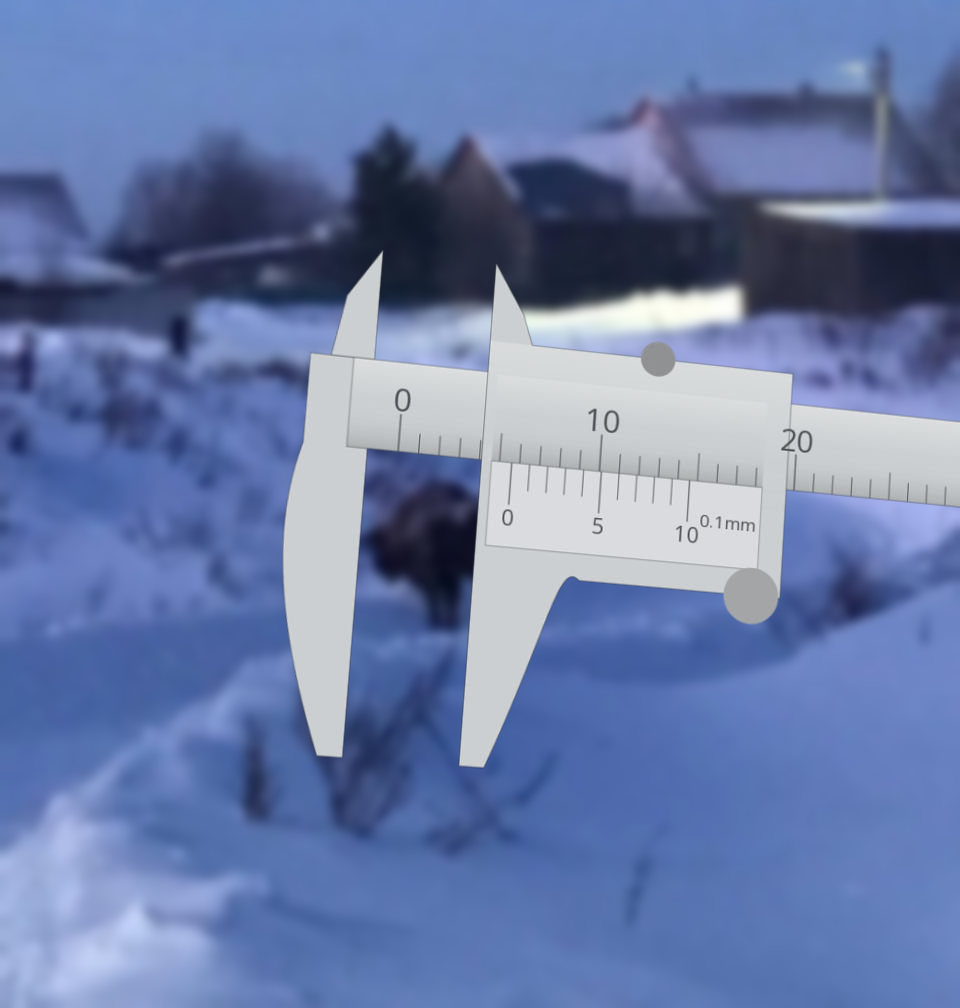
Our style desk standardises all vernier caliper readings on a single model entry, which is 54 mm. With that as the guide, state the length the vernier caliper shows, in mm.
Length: 5.6 mm
